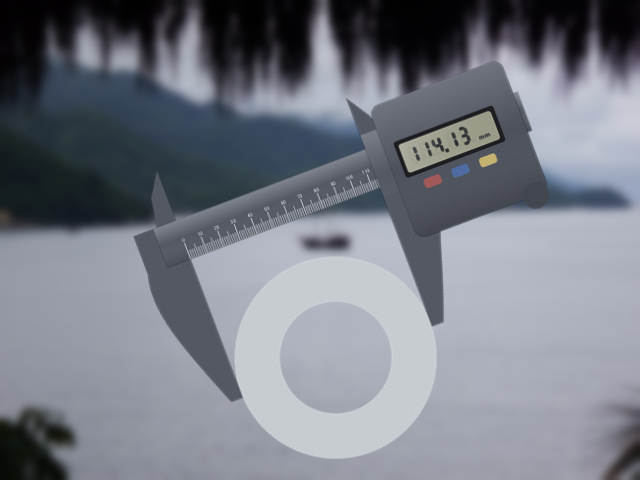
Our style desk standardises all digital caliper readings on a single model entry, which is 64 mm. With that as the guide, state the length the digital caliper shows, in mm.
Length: 114.13 mm
